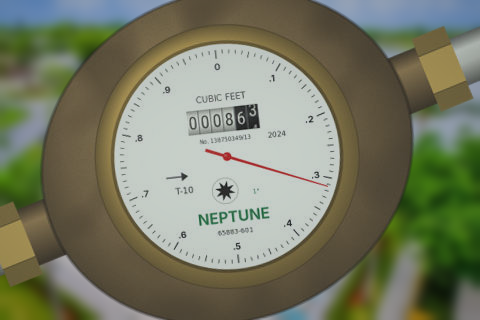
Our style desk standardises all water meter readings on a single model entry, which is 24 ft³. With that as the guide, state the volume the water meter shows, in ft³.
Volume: 863.31 ft³
